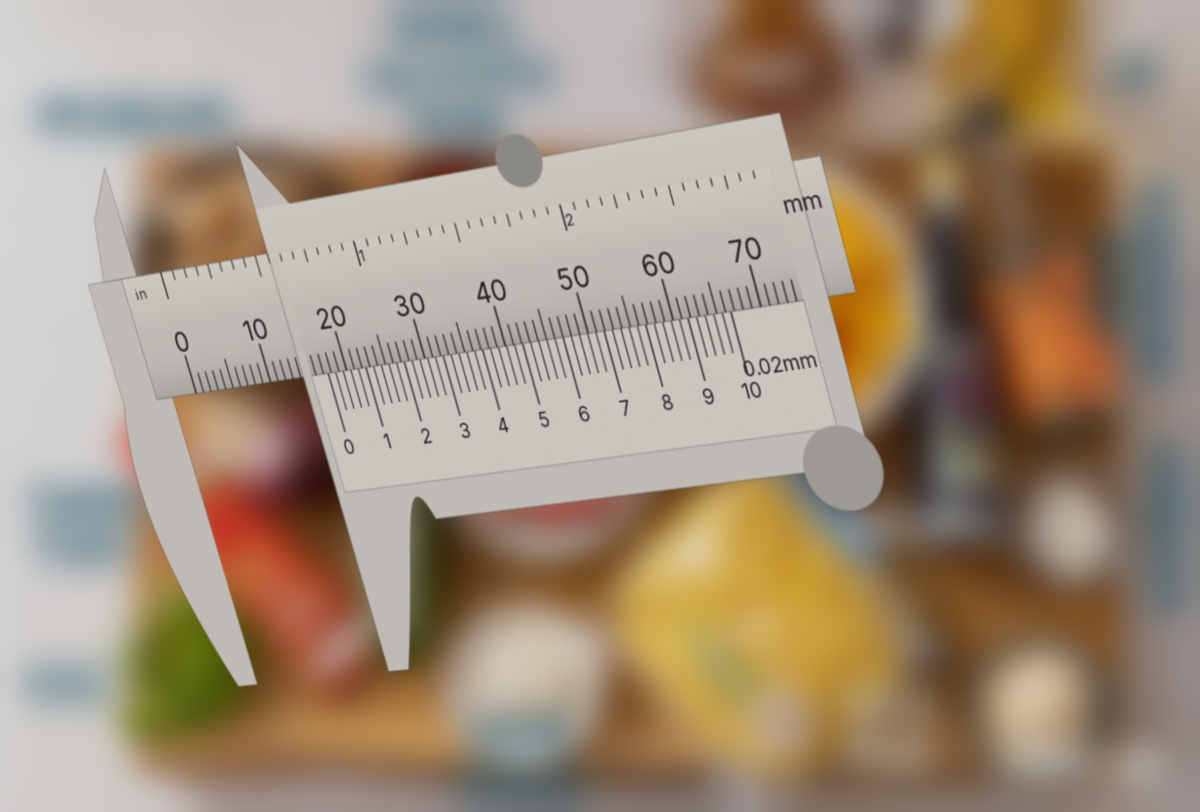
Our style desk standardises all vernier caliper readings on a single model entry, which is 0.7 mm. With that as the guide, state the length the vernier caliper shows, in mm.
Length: 17.6 mm
